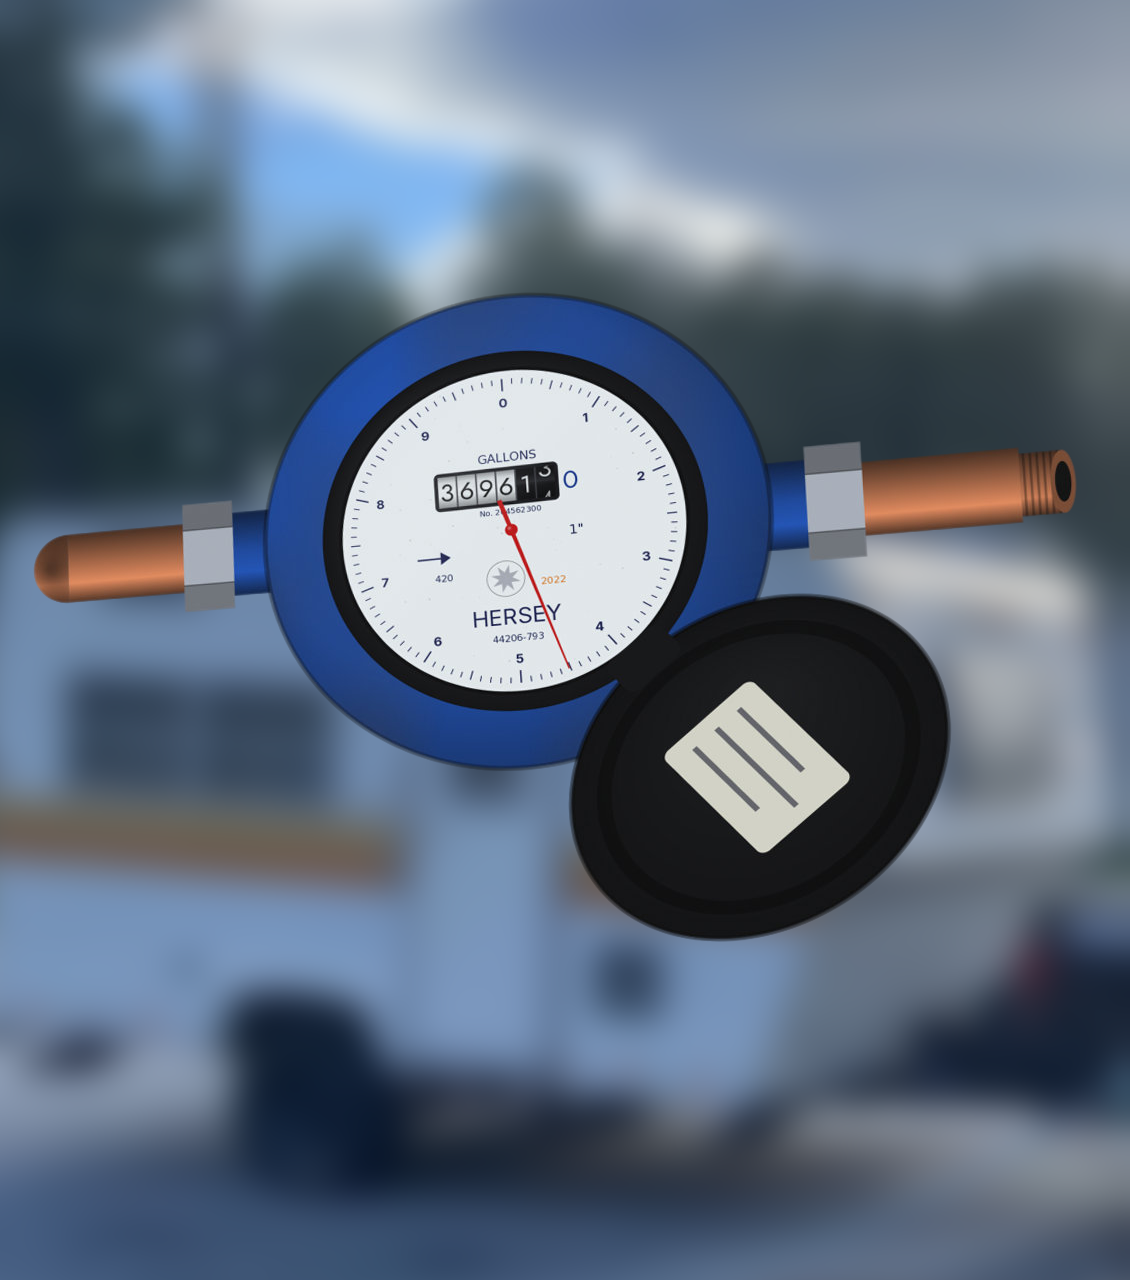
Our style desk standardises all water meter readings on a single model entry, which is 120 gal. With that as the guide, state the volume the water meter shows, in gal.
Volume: 3696134.5 gal
